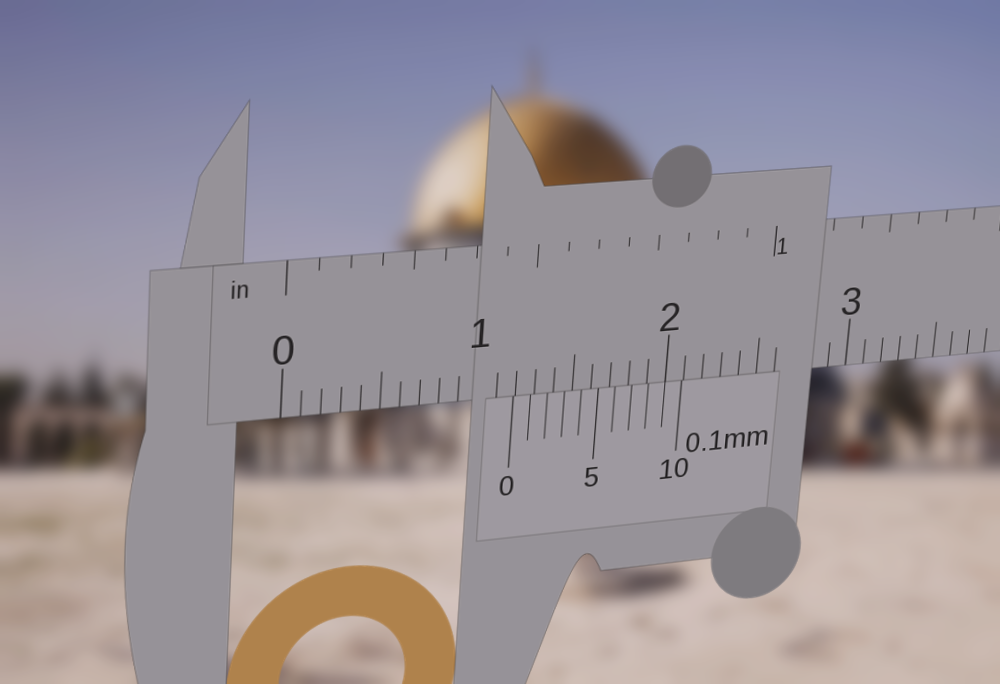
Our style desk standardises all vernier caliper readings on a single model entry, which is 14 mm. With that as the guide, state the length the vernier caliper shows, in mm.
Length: 11.9 mm
